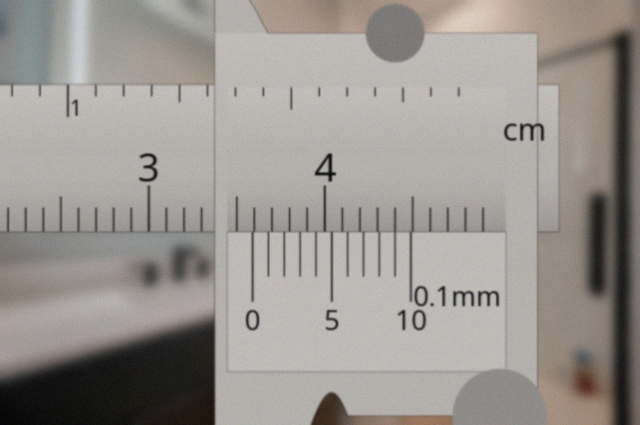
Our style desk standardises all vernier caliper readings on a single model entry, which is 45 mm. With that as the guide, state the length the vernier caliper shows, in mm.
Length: 35.9 mm
